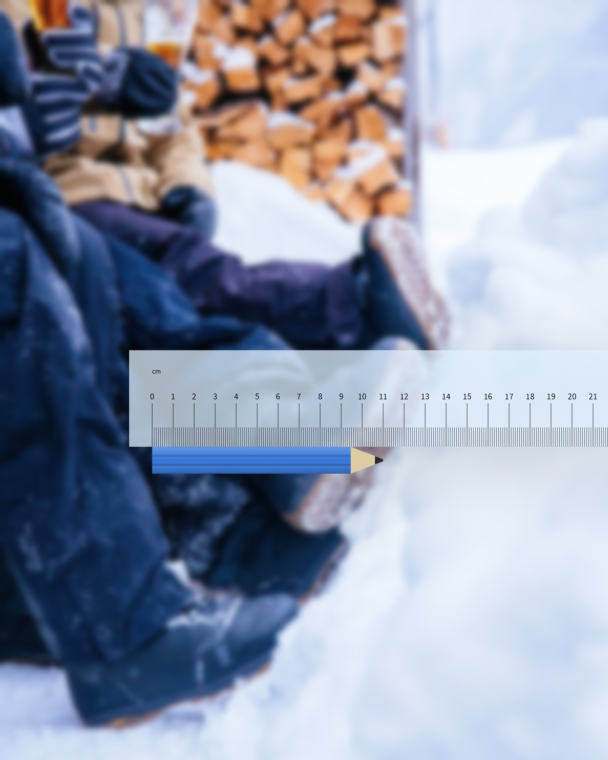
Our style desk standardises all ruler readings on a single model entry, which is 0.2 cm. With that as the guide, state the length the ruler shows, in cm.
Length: 11 cm
